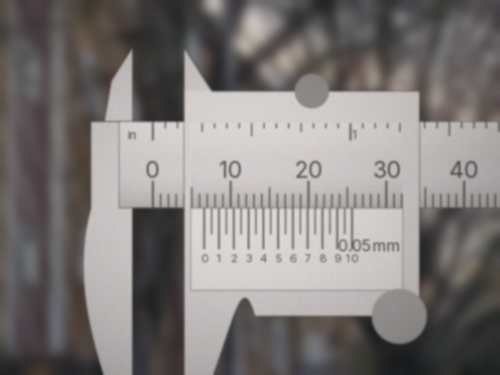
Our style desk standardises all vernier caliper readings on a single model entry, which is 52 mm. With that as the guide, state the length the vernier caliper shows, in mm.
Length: 6.6 mm
